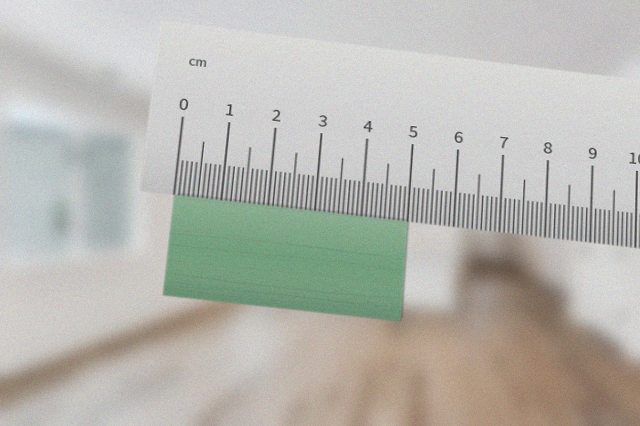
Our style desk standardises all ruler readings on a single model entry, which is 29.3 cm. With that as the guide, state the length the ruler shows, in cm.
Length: 5 cm
